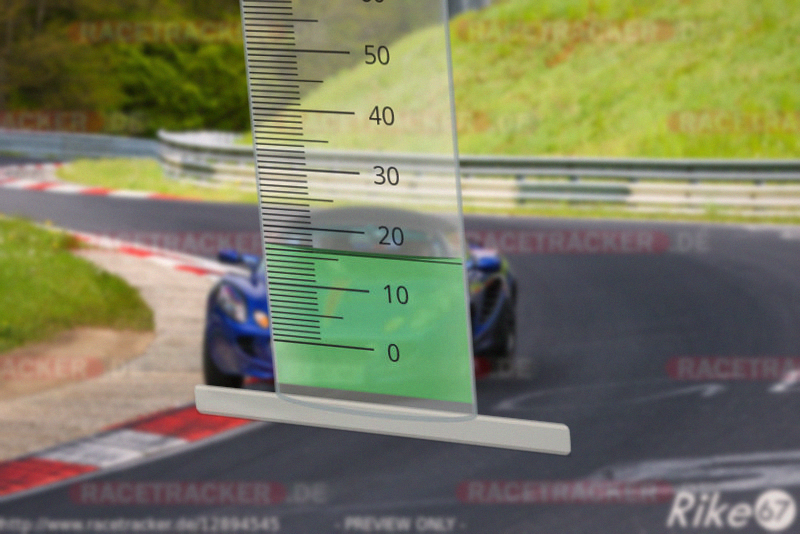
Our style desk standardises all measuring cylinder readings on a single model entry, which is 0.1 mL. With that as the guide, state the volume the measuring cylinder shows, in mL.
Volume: 16 mL
